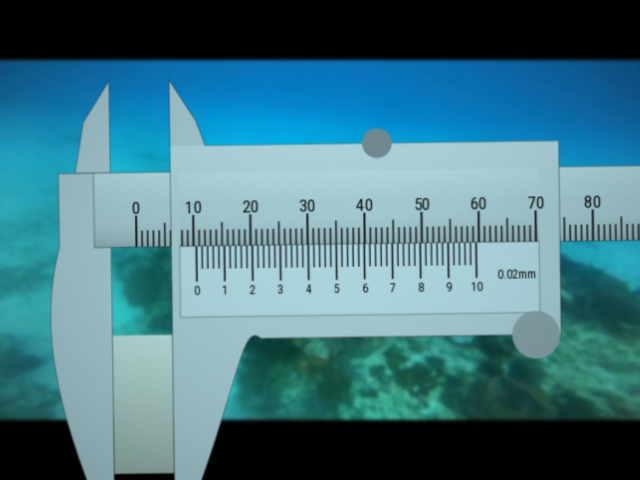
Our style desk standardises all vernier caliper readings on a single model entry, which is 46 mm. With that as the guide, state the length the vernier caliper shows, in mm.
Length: 10.5 mm
